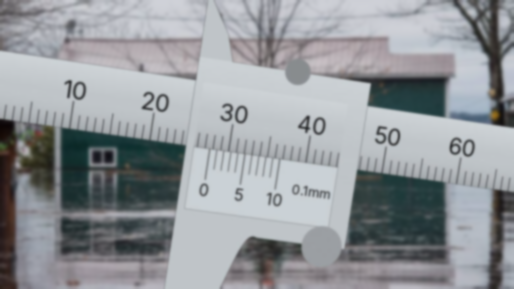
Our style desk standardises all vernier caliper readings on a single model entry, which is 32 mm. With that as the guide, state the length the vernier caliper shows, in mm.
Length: 27.6 mm
